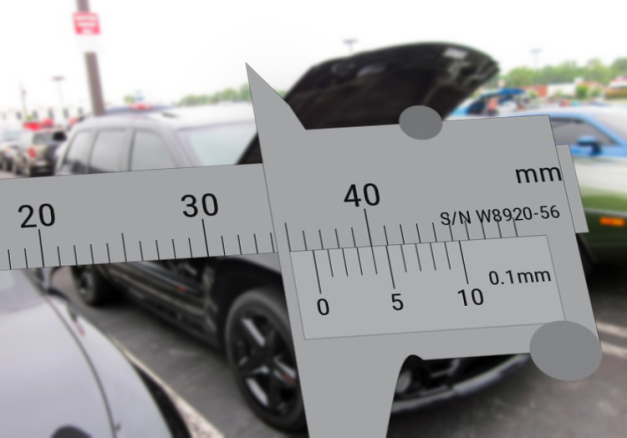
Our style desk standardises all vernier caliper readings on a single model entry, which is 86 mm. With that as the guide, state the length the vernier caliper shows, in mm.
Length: 36.4 mm
